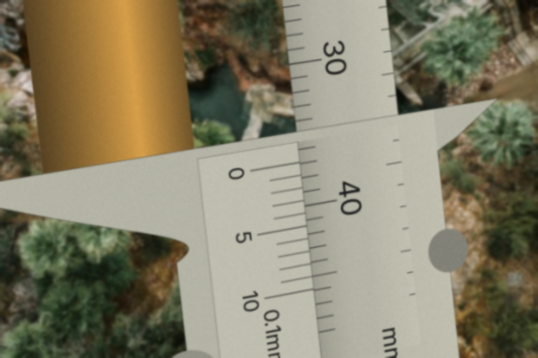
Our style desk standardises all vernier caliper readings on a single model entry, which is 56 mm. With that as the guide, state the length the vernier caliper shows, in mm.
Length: 36.9 mm
